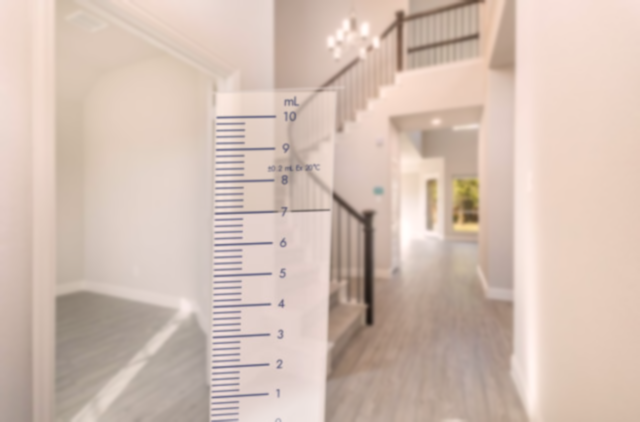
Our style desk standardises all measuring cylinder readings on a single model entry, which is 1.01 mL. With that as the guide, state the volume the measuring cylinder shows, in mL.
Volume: 7 mL
